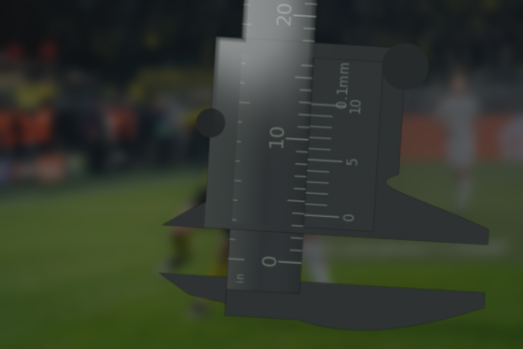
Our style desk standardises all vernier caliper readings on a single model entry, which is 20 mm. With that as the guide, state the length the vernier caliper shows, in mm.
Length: 3.9 mm
